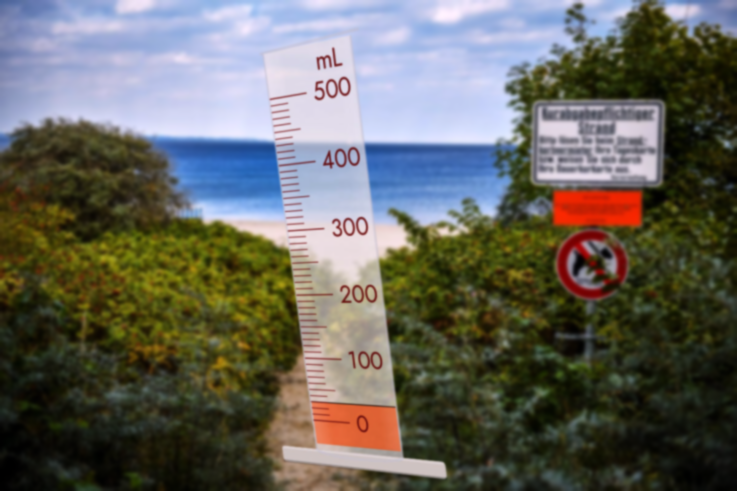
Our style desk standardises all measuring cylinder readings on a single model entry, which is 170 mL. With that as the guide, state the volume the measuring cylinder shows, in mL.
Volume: 30 mL
